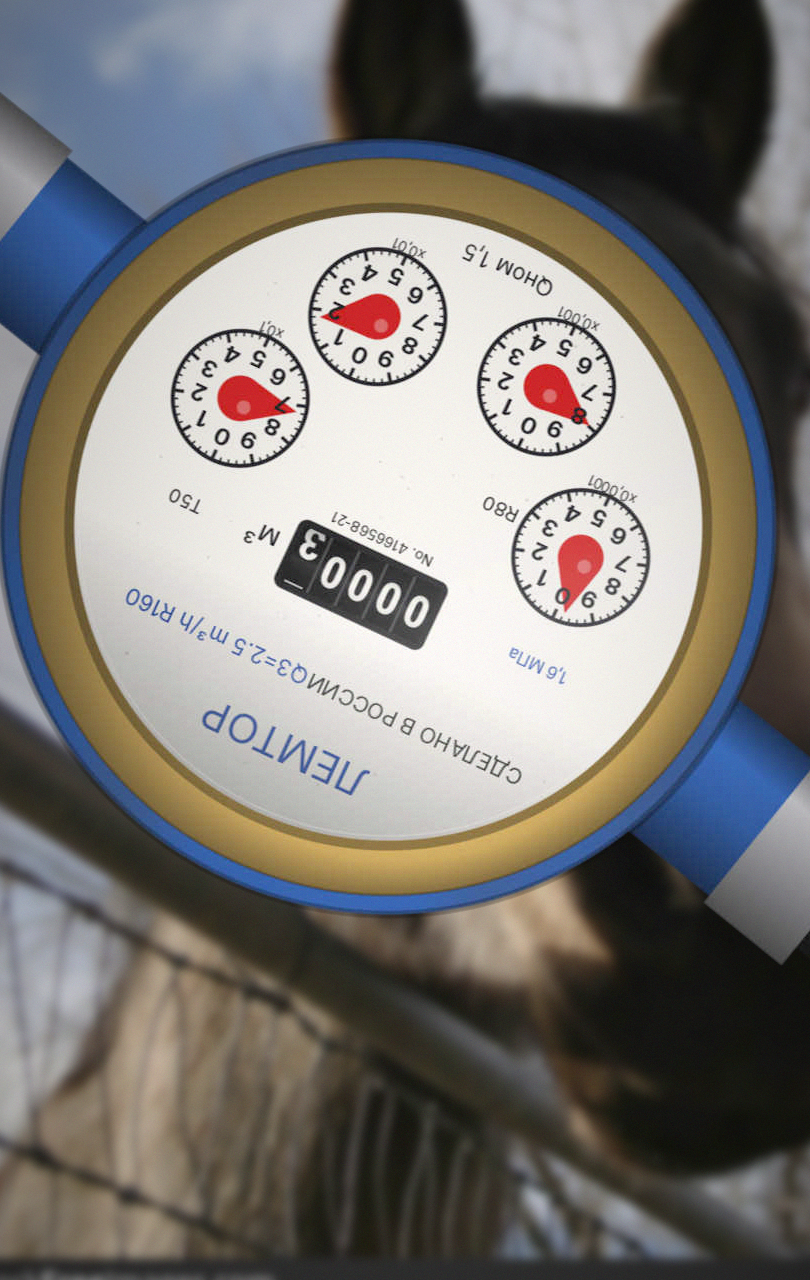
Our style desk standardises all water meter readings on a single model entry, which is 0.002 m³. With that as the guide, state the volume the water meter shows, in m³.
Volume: 2.7179 m³
